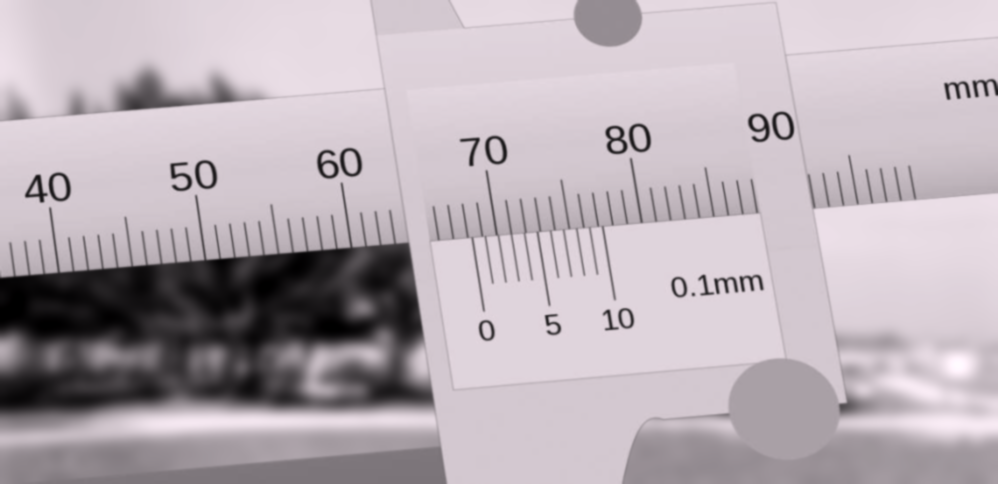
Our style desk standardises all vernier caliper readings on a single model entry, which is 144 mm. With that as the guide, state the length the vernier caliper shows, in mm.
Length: 68.3 mm
